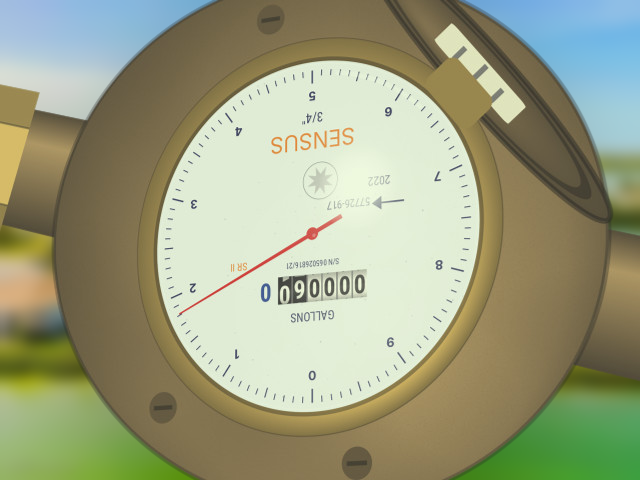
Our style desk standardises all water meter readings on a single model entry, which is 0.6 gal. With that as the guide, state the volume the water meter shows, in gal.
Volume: 601.8 gal
